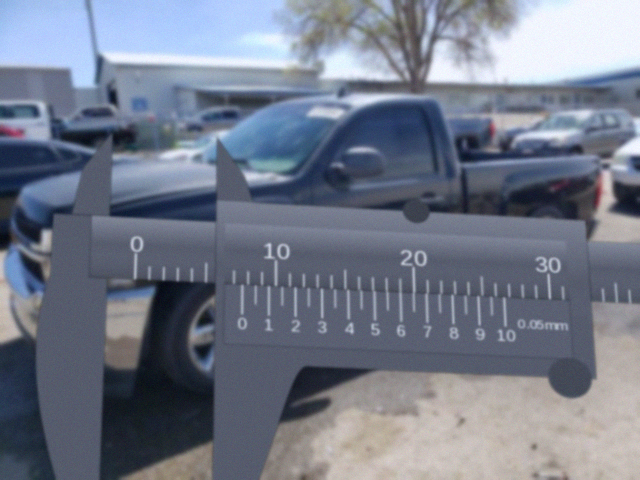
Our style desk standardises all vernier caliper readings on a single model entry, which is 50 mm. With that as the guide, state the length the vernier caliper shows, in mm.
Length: 7.6 mm
